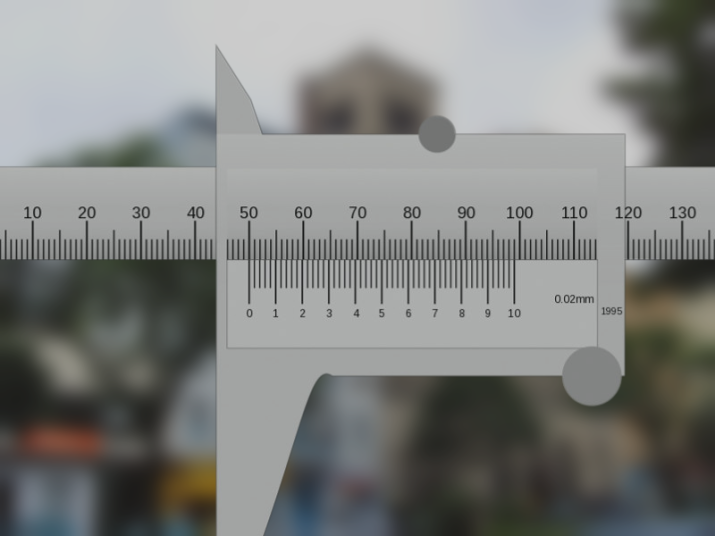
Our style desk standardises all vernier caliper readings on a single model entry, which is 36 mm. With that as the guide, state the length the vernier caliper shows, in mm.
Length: 50.0 mm
